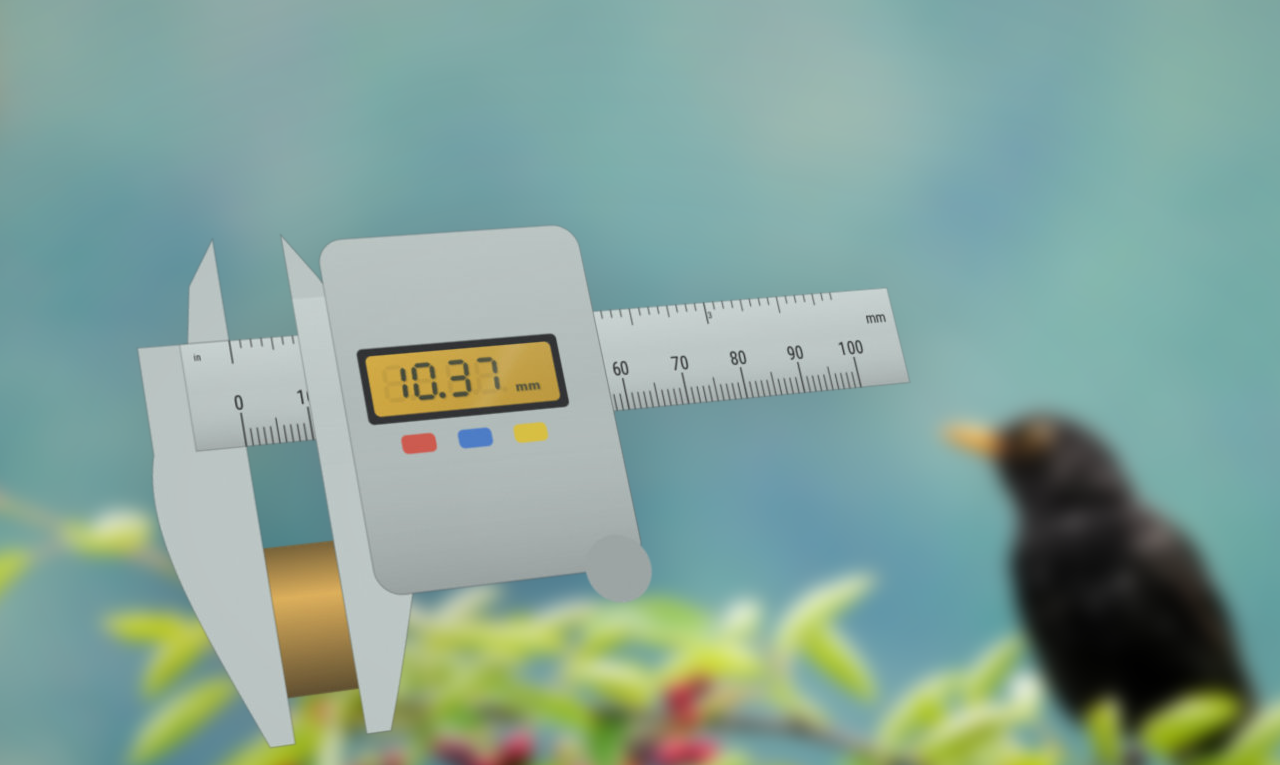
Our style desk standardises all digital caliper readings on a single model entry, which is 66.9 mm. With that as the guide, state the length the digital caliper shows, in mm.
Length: 10.37 mm
